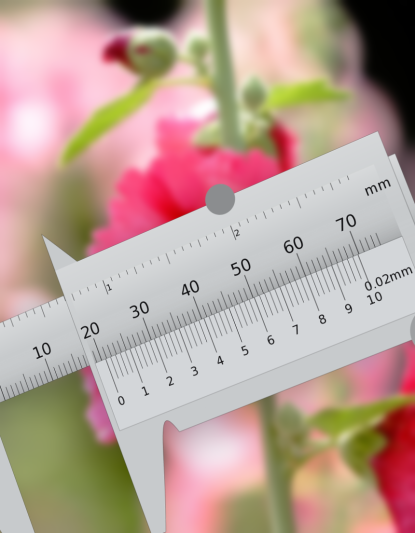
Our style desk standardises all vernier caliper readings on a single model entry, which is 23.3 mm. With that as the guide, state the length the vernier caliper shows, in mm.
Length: 20.8 mm
